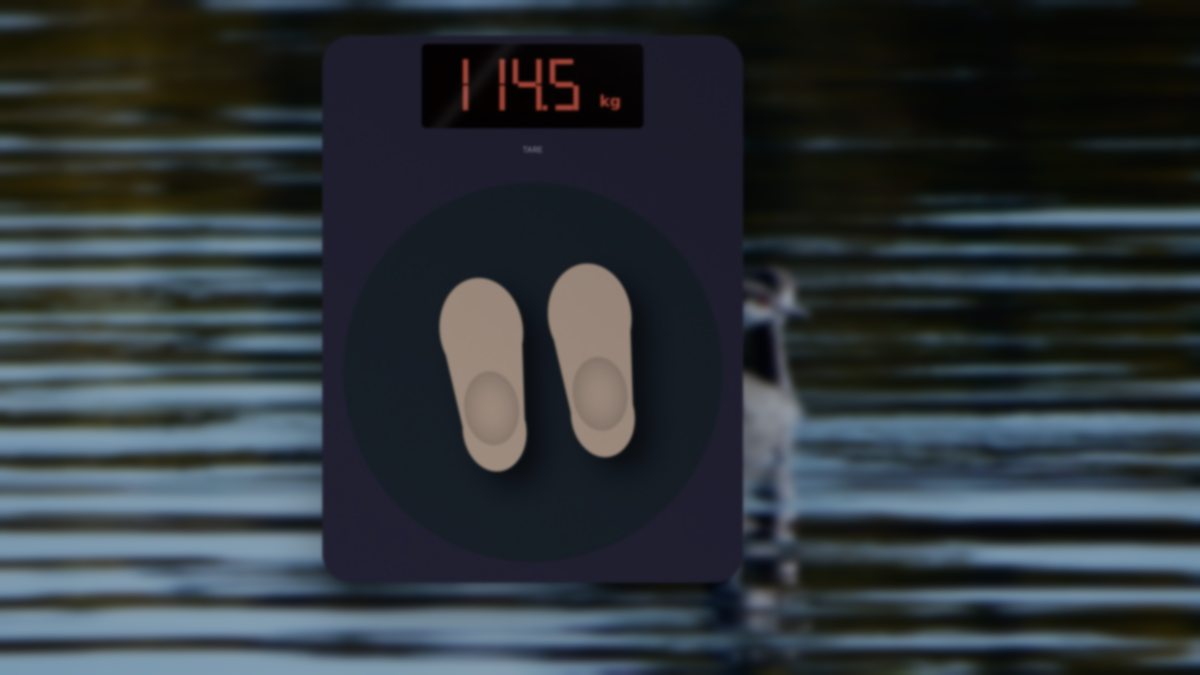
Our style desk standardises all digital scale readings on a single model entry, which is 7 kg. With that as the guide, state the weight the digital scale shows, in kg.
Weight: 114.5 kg
